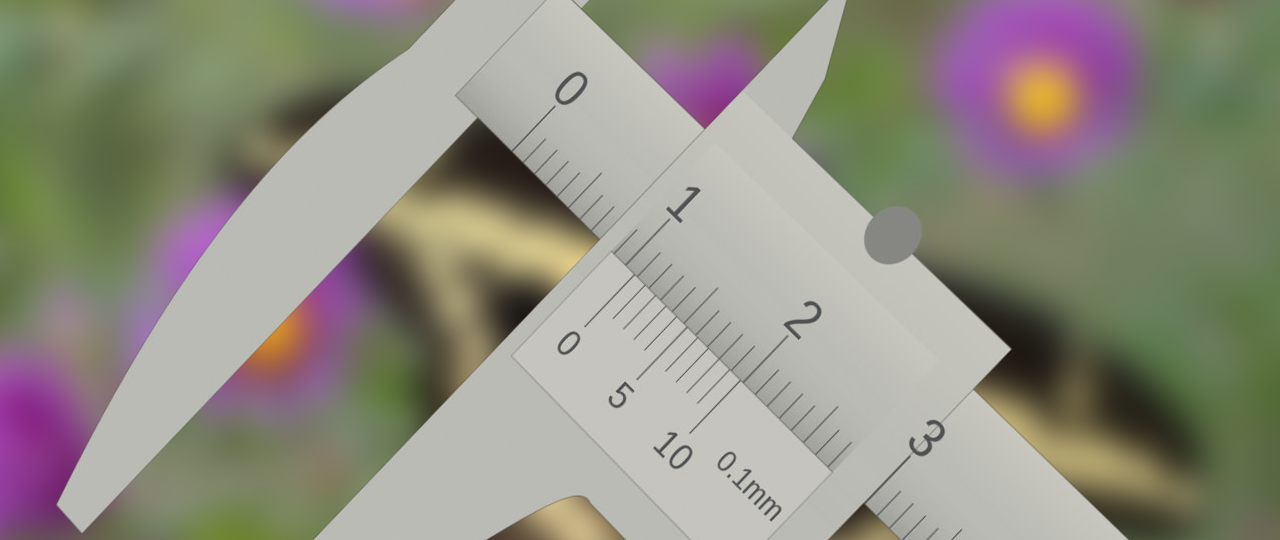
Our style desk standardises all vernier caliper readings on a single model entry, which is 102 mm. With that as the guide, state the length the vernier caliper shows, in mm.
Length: 10.8 mm
